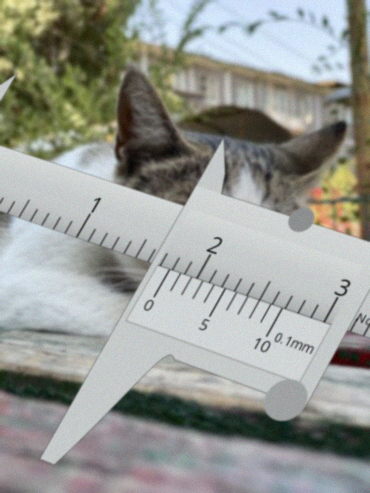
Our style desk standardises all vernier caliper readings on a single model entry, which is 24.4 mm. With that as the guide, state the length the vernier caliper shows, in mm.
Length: 17.8 mm
